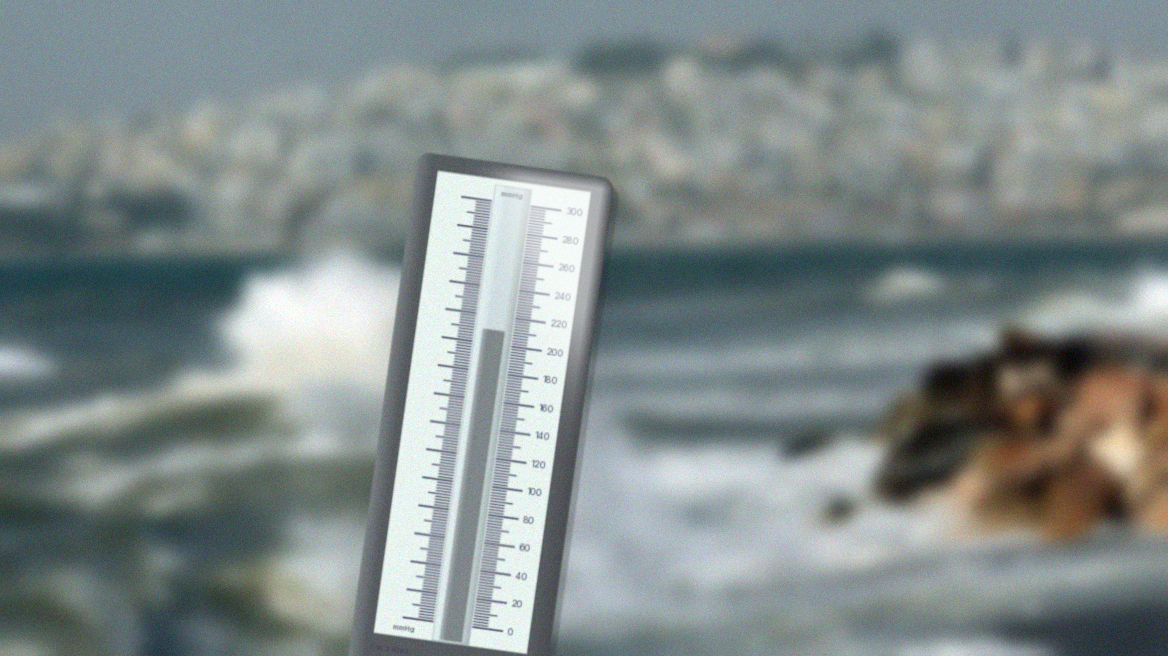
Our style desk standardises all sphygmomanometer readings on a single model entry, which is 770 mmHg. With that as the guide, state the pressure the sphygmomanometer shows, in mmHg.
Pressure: 210 mmHg
